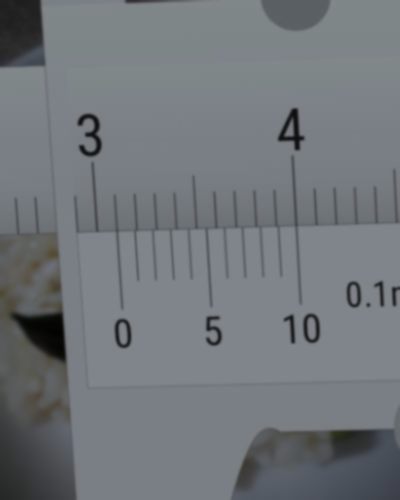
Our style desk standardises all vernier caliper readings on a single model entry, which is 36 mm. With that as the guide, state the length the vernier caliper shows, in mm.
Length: 31.0 mm
